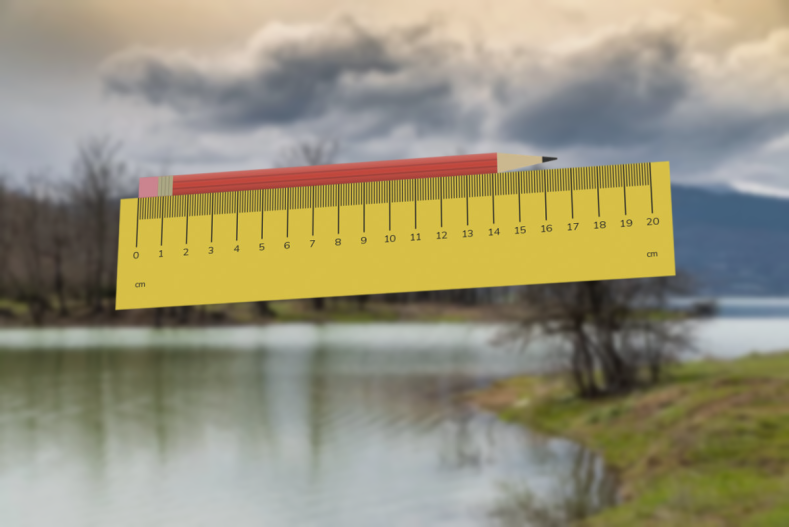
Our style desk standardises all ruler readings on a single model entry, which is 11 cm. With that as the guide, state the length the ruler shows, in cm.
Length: 16.5 cm
